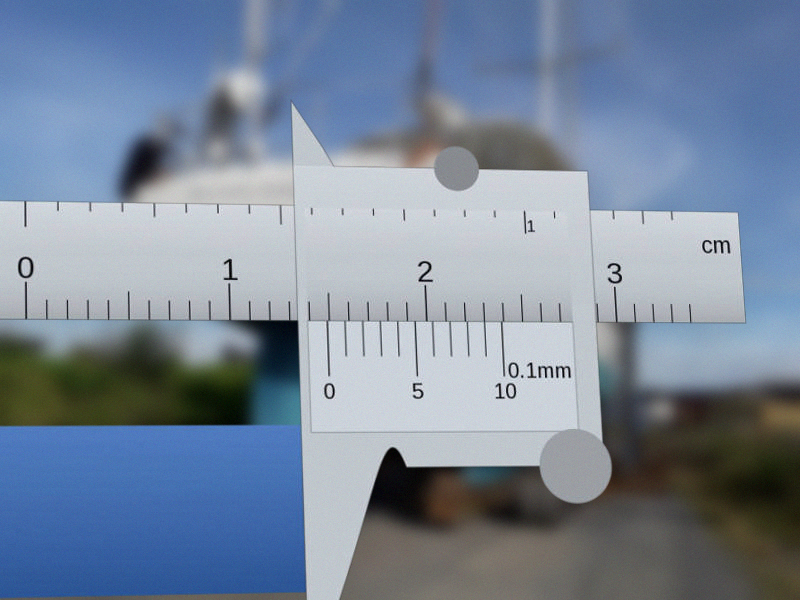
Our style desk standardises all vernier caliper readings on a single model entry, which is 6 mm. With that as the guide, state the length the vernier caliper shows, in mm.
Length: 14.9 mm
